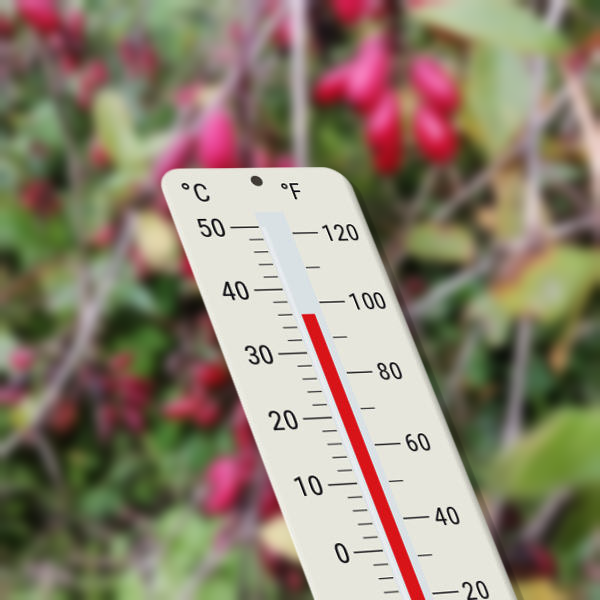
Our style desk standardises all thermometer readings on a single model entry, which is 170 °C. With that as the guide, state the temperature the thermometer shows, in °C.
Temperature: 36 °C
